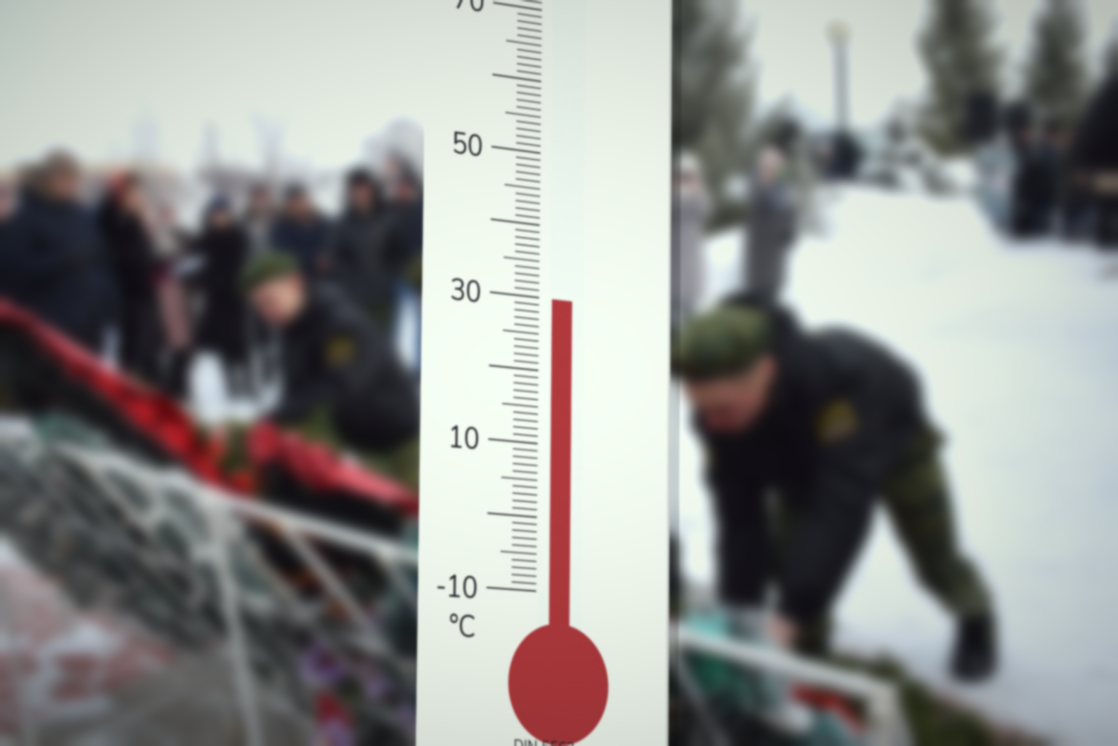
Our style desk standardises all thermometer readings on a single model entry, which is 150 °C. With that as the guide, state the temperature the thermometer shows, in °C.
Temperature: 30 °C
